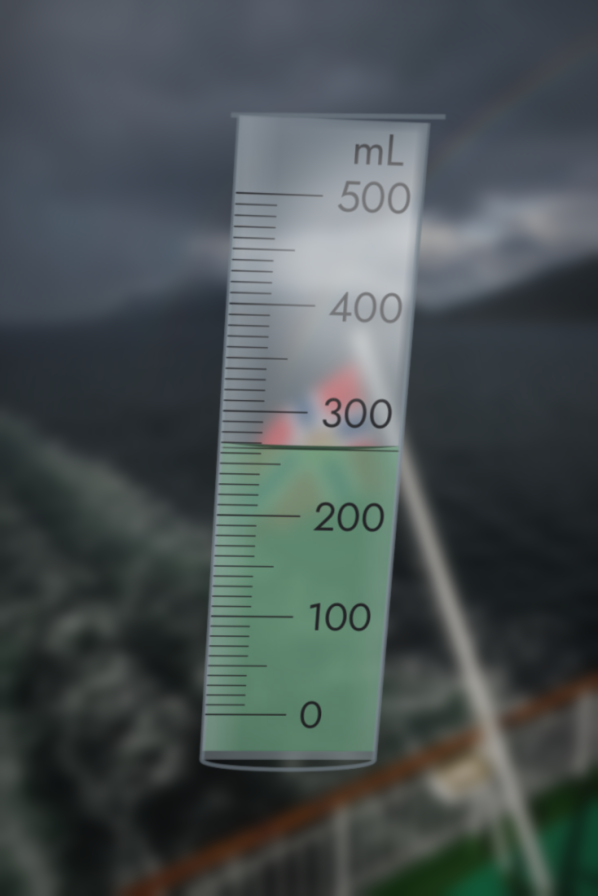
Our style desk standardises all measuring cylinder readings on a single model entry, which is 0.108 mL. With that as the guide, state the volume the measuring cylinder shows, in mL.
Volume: 265 mL
